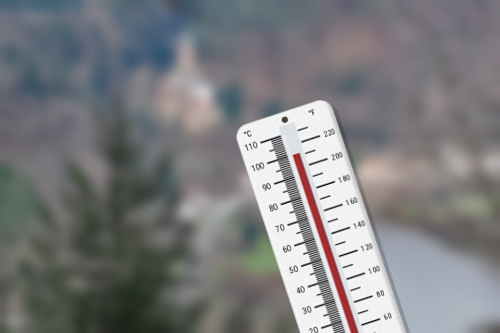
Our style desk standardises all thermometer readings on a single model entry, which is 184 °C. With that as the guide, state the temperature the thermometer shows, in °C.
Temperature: 100 °C
